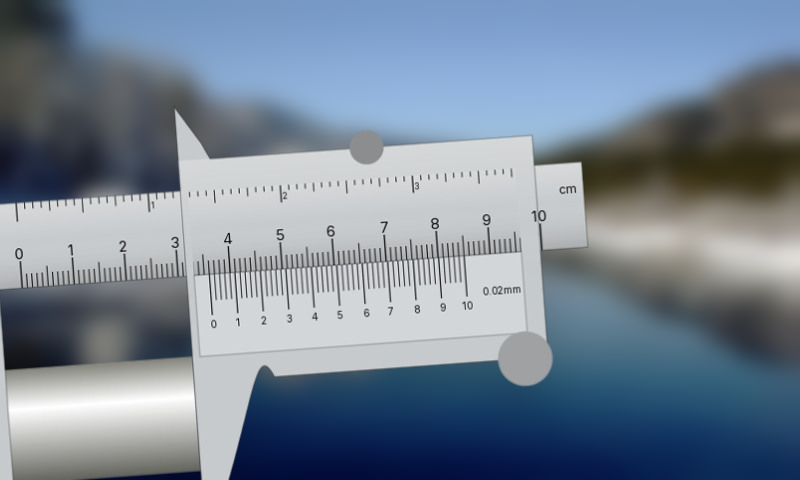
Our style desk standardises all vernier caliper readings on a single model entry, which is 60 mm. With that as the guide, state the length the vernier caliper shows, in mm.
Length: 36.0 mm
